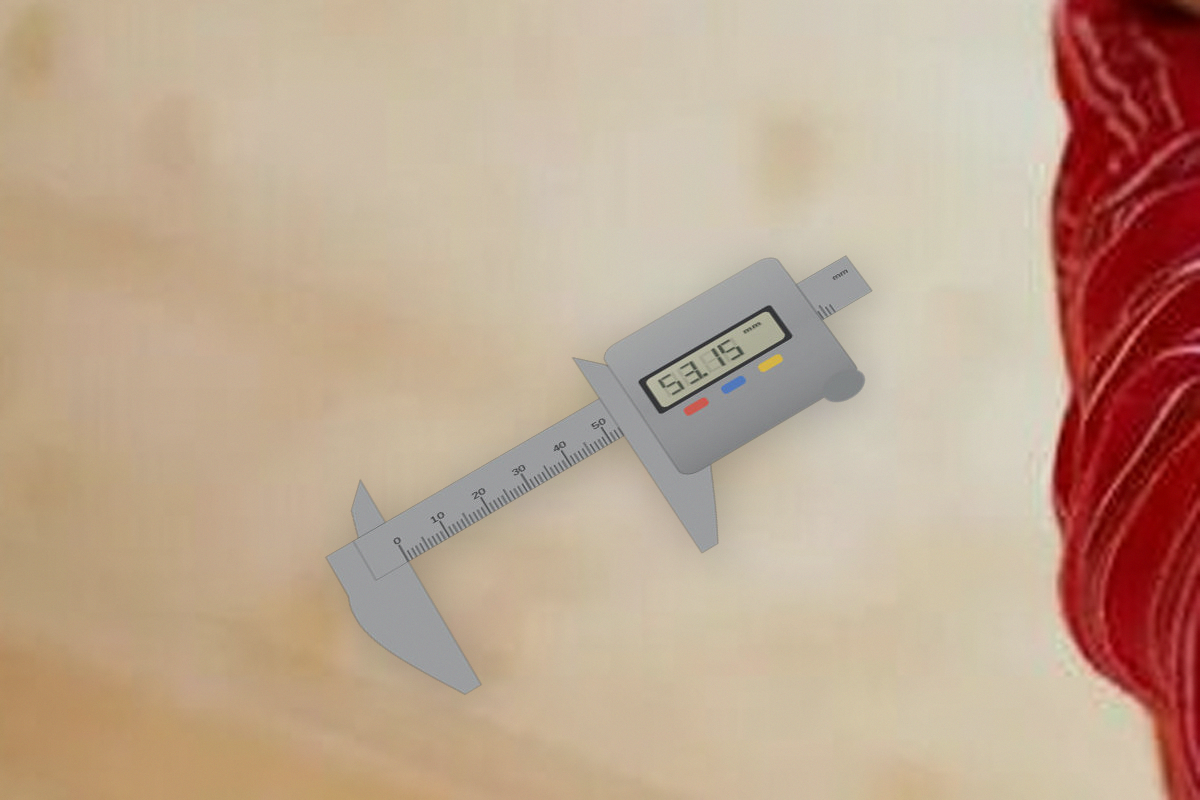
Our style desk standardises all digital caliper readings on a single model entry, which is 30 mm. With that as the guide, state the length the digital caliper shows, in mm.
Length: 53.15 mm
